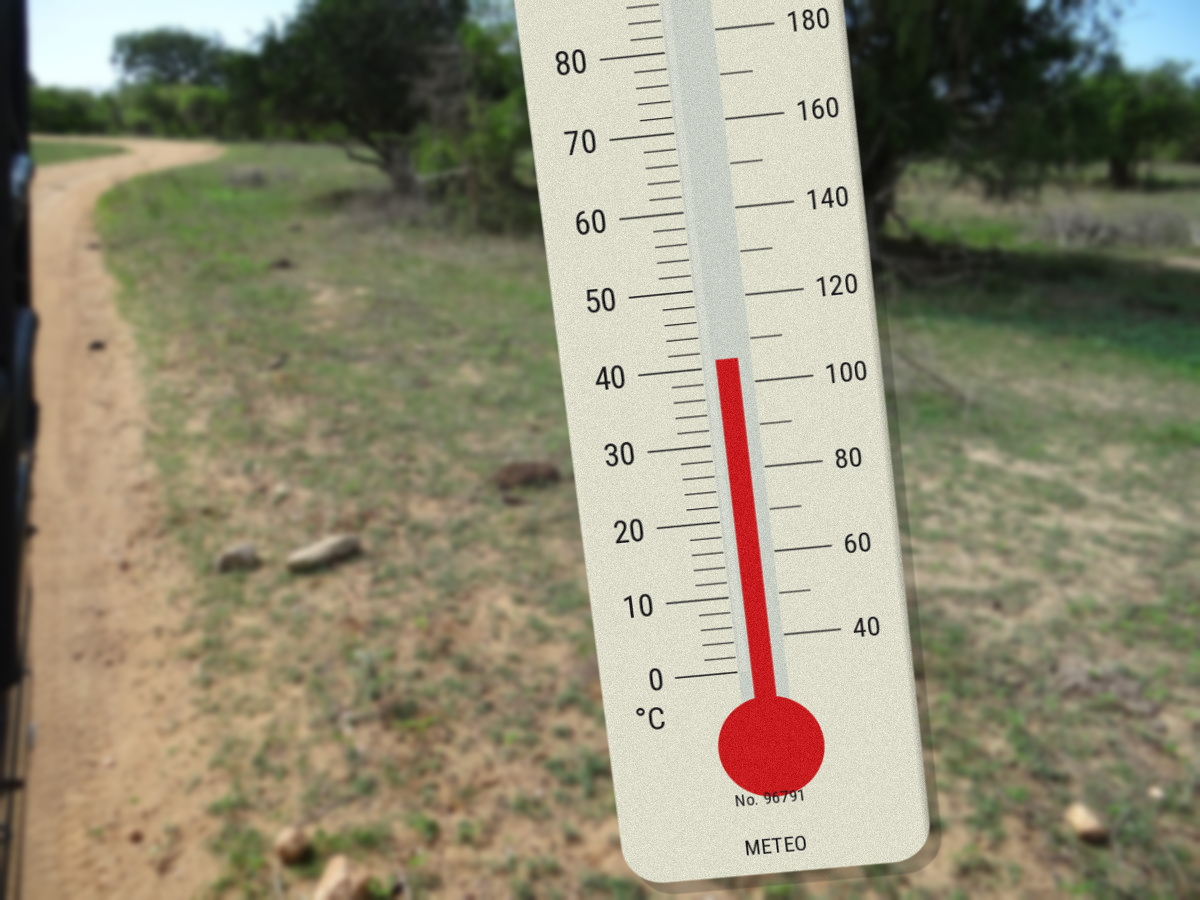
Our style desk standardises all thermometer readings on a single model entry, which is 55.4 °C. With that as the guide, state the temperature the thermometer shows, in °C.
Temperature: 41 °C
